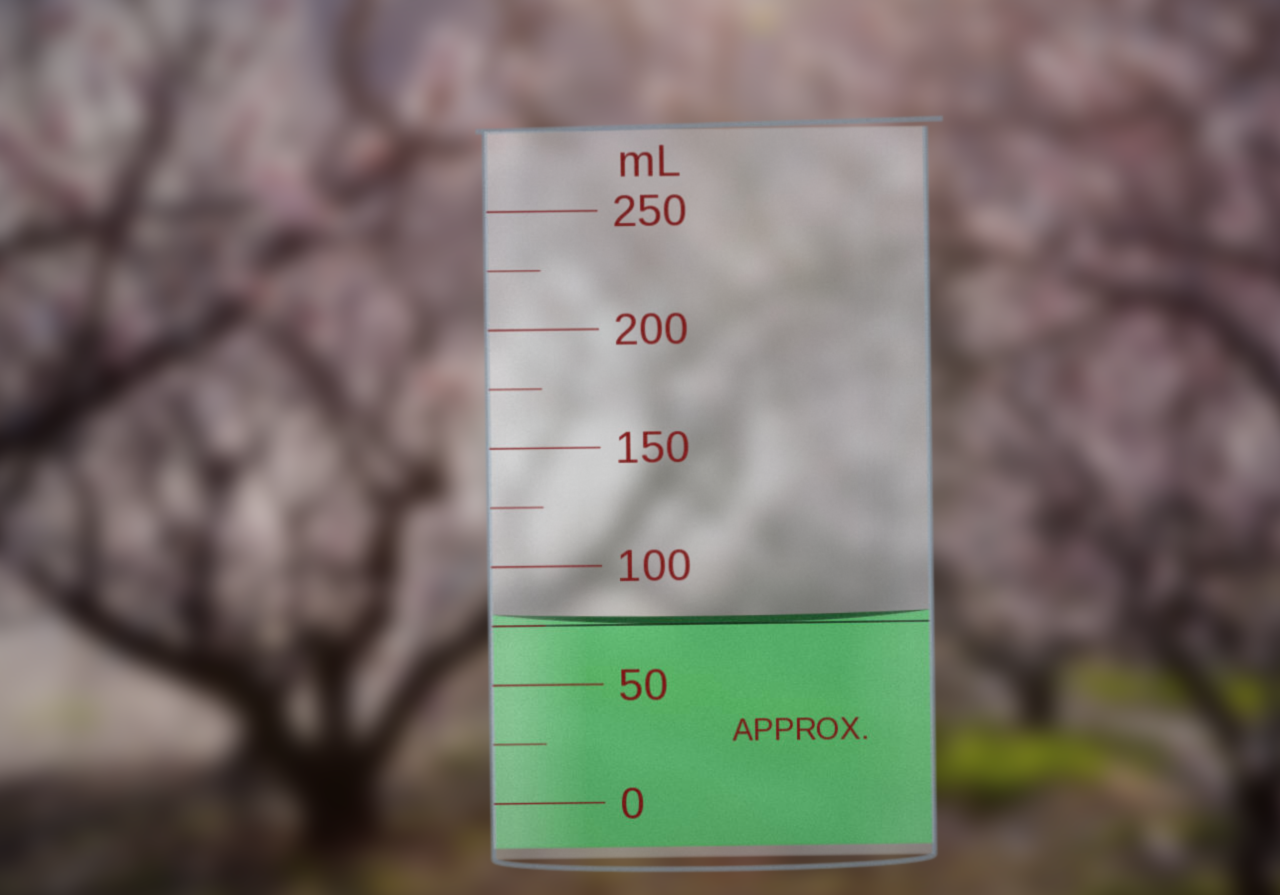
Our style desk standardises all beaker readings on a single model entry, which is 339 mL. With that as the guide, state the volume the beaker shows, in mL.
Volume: 75 mL
